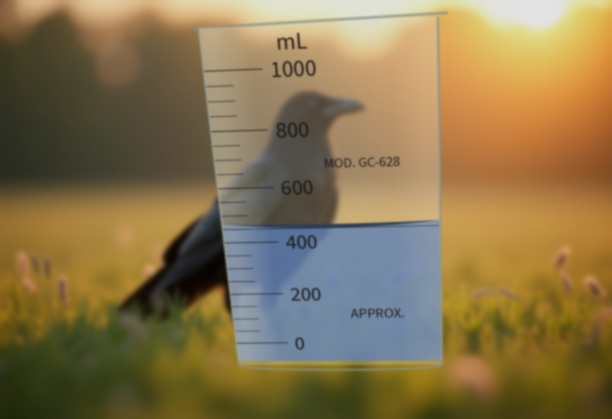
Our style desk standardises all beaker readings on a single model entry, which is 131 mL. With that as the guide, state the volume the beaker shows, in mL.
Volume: 450 mL
